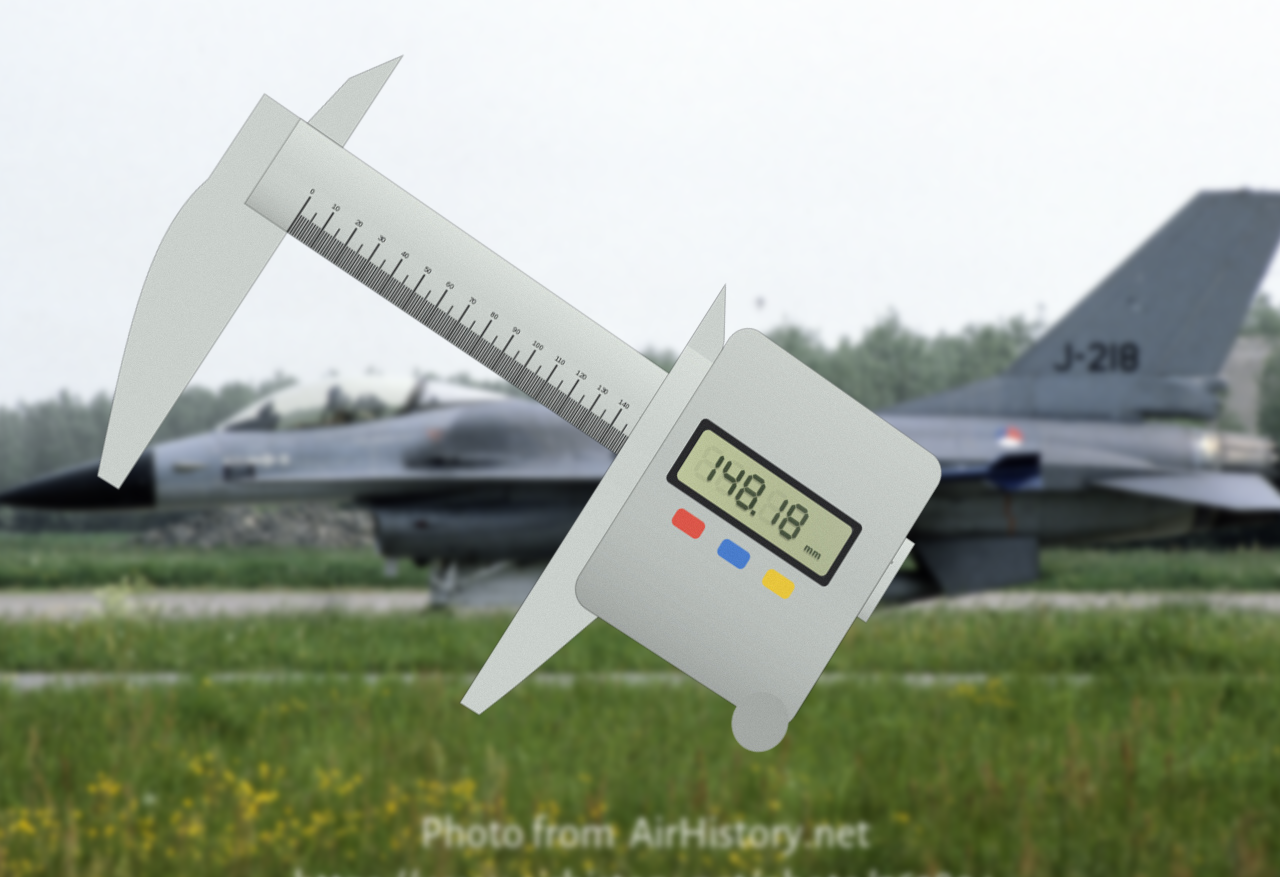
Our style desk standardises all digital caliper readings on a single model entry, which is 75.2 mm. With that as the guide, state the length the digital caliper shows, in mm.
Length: 148.18 mm
